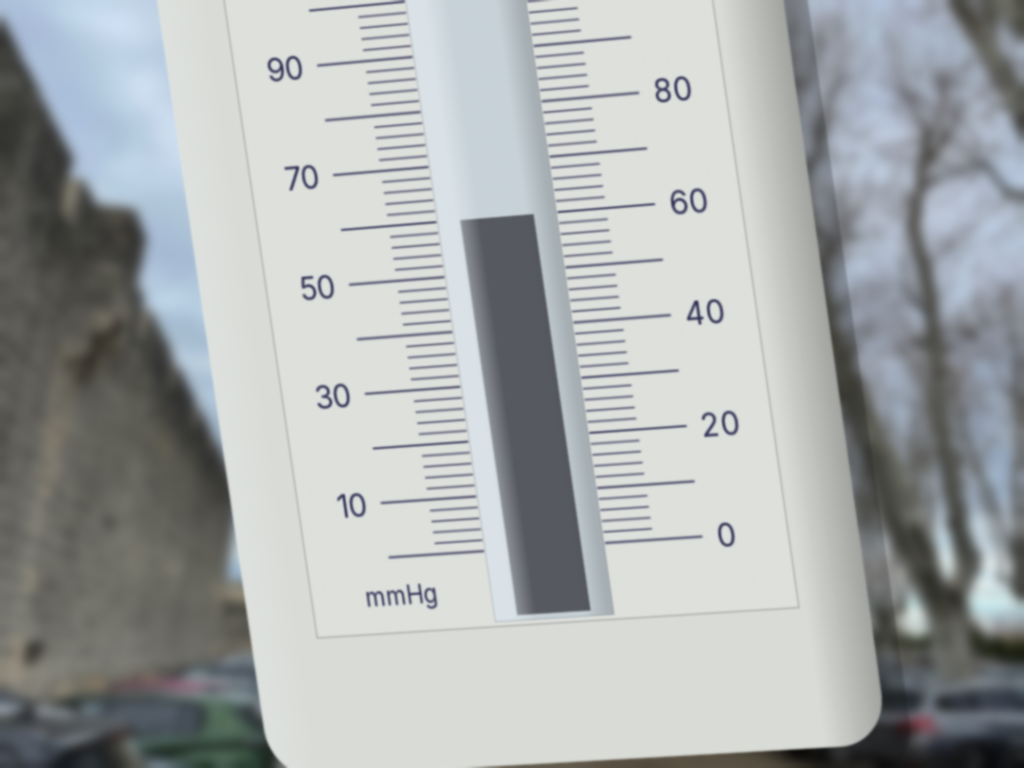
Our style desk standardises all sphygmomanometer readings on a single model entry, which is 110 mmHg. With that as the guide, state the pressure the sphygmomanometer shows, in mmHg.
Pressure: 60 mmHg
